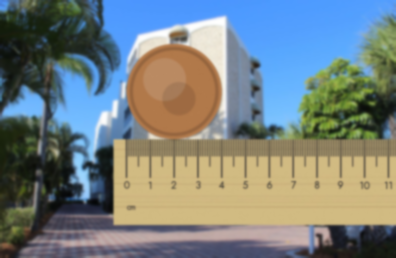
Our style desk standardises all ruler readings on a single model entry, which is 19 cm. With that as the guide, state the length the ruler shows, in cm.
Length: 4 cm
